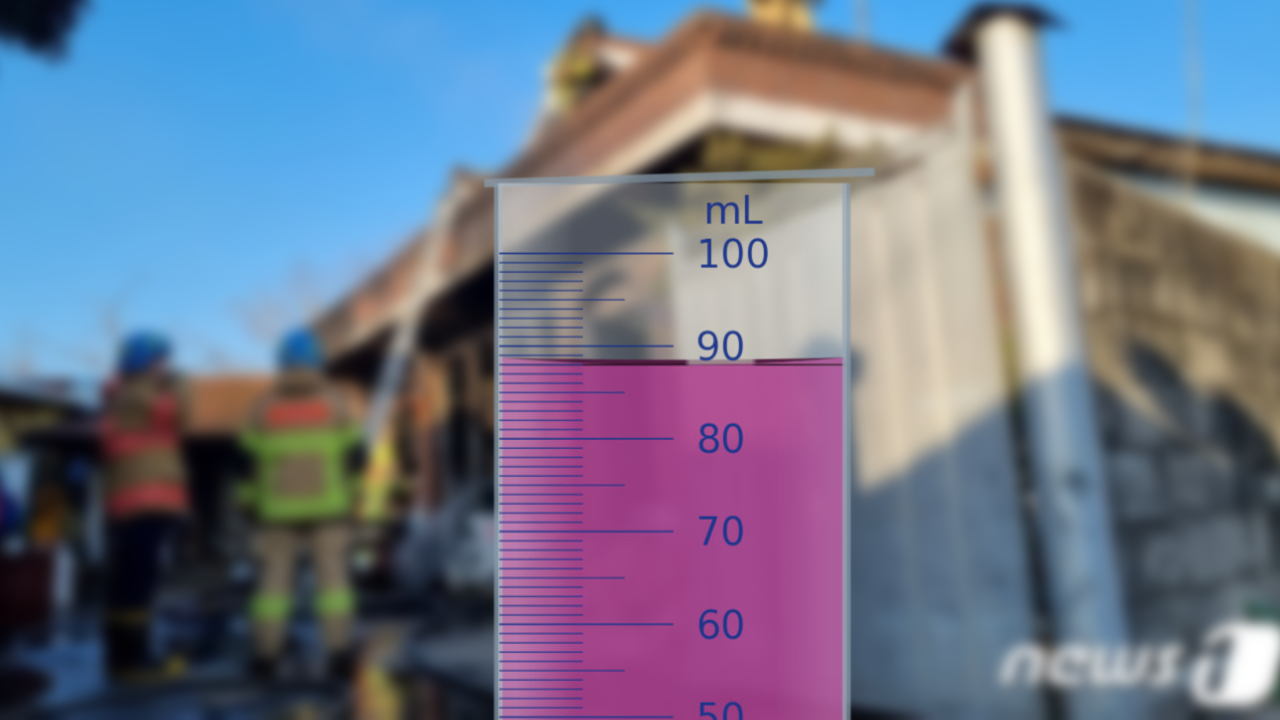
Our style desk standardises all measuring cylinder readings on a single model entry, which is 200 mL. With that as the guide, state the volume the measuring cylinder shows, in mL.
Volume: 88 mL
